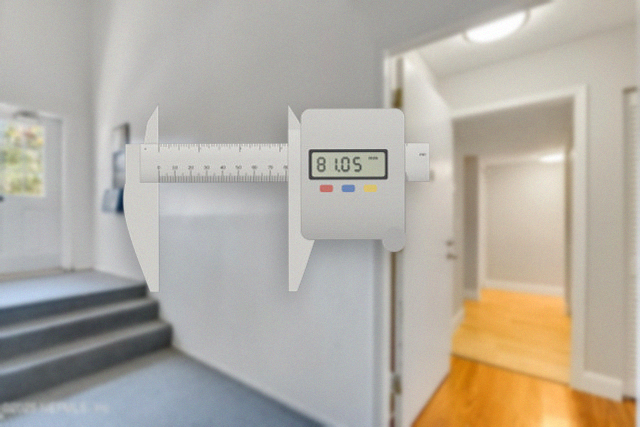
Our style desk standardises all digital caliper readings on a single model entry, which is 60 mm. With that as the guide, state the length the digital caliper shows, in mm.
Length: 81.05 mm
